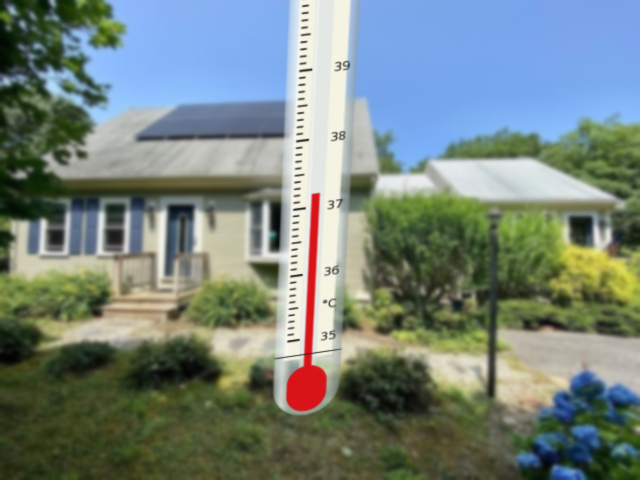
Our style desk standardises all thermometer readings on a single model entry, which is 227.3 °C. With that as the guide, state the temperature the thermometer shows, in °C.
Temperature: 37.2 °C
